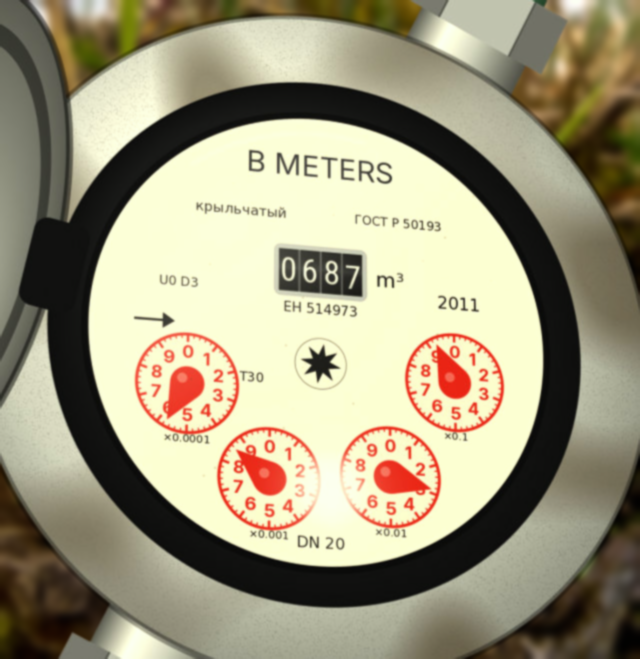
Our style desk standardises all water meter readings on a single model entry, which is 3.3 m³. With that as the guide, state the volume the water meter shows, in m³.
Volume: 686.9285 m³
